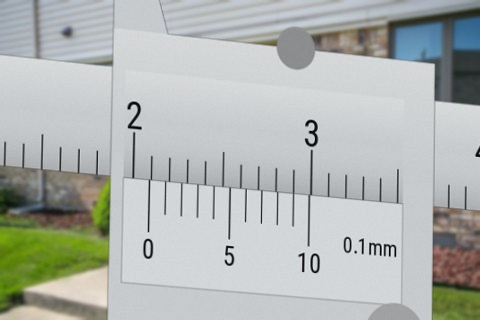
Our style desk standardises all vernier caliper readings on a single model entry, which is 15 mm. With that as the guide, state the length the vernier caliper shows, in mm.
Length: 20.9 mm
